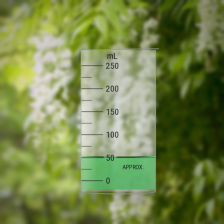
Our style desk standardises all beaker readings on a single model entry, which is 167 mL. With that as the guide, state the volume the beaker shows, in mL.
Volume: 50 mL
